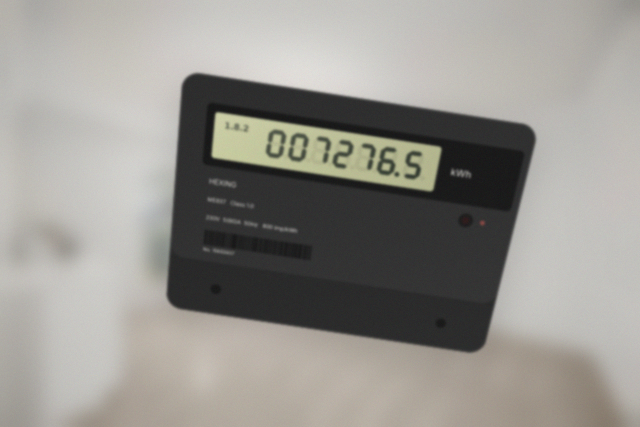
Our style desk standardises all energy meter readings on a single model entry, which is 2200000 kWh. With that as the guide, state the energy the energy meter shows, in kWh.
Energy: 7276.5 kWh
